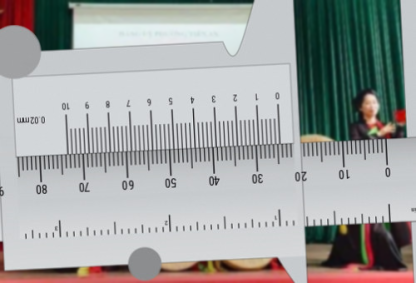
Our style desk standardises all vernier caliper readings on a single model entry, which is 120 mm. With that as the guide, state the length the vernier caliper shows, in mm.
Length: 24.5 mm
